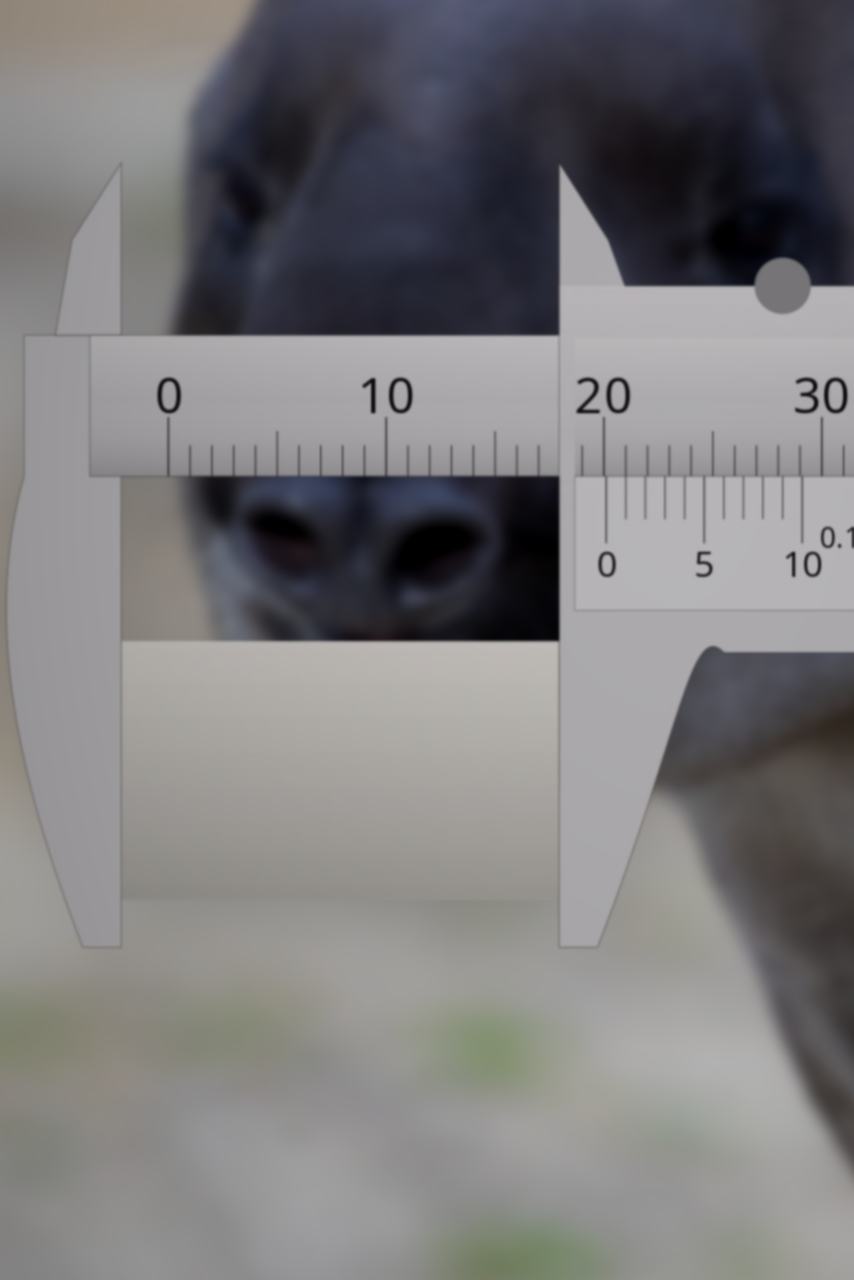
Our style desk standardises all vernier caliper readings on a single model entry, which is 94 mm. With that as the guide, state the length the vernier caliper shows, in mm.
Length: 20.1 mm
